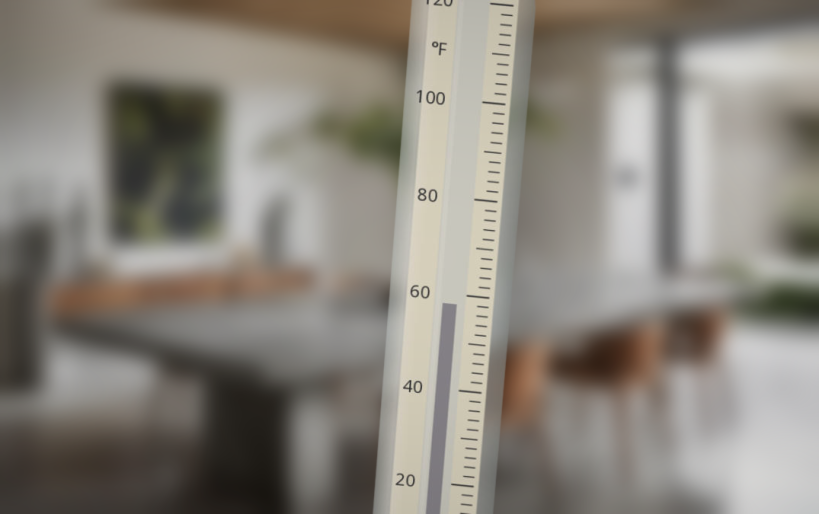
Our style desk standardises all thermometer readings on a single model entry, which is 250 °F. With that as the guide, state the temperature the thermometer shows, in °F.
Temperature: 58 °F
